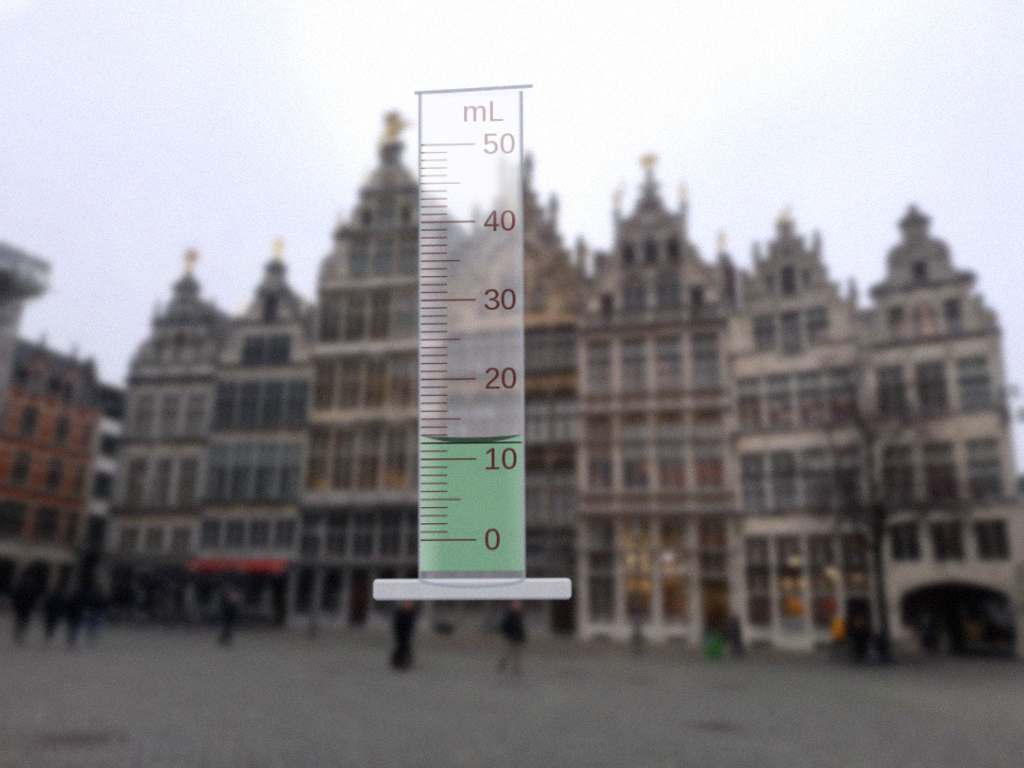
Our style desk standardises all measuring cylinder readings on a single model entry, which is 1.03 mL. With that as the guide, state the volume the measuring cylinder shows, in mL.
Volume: 12 mL
